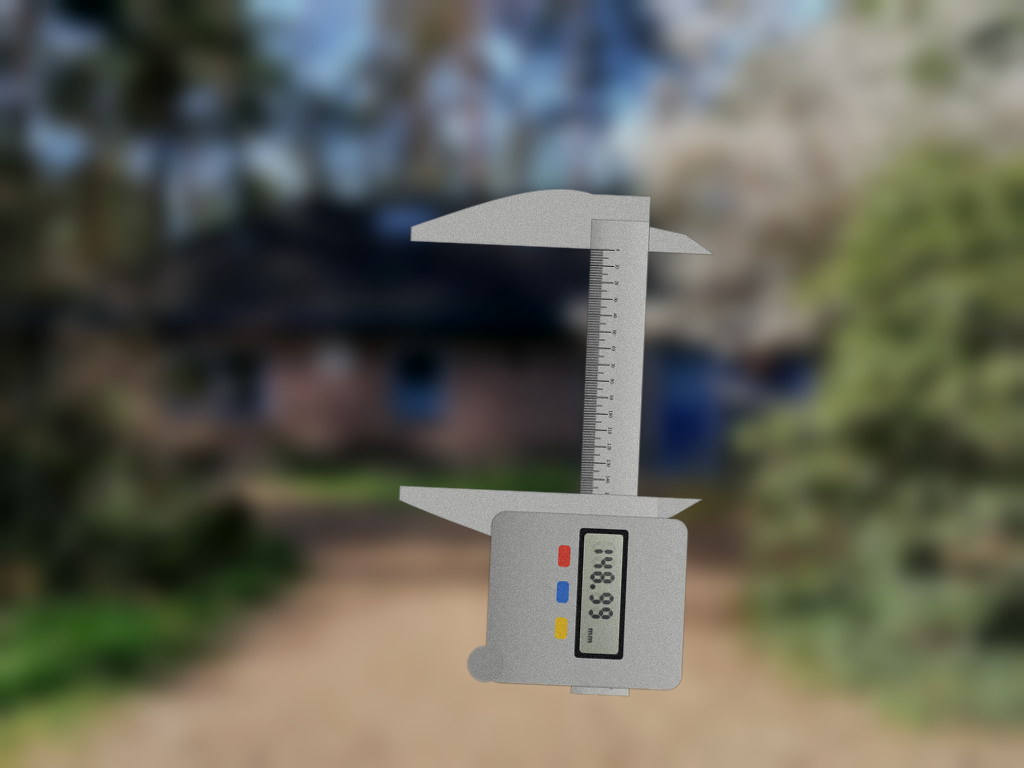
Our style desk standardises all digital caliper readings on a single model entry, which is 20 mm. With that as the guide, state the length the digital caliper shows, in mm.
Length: 148.99 mm
